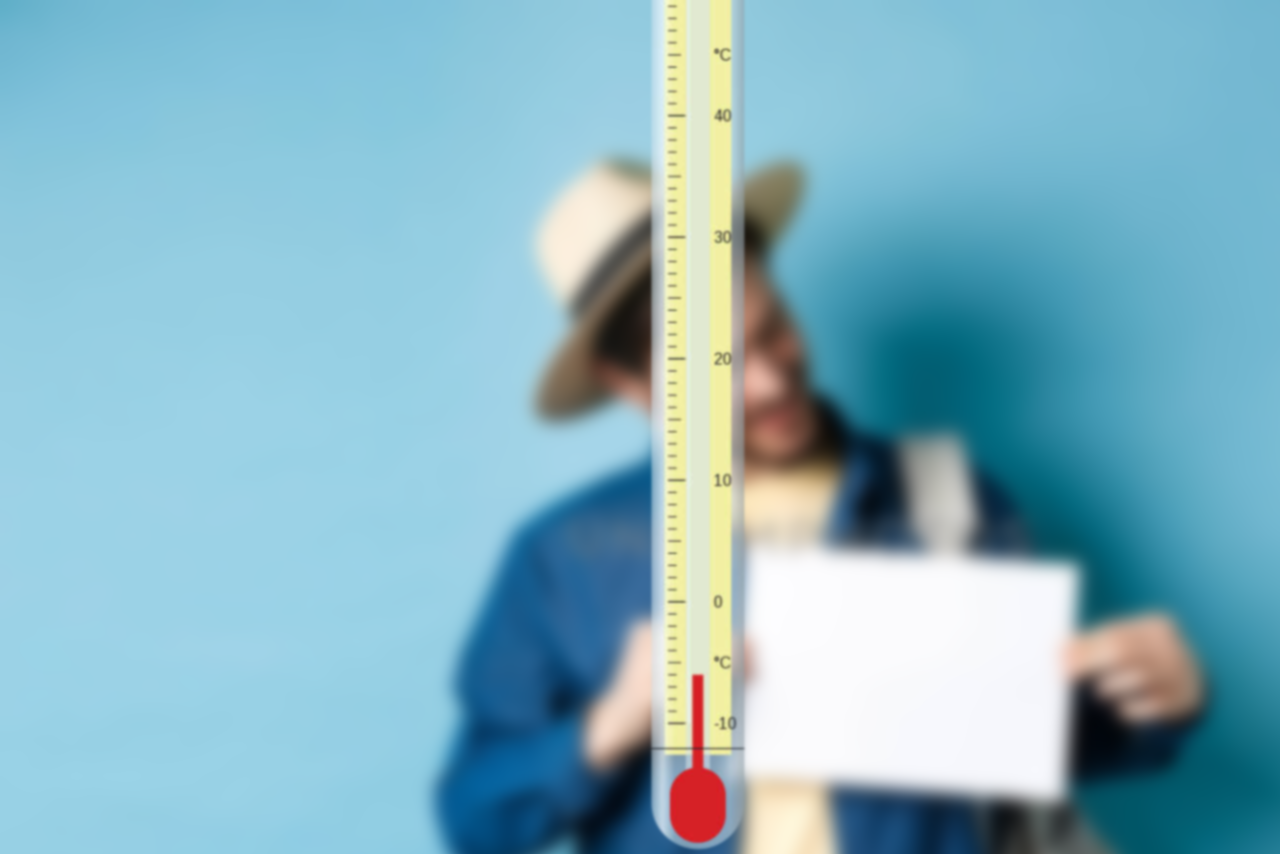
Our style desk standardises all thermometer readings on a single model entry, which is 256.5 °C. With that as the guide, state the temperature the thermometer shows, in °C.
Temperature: -6 °C
